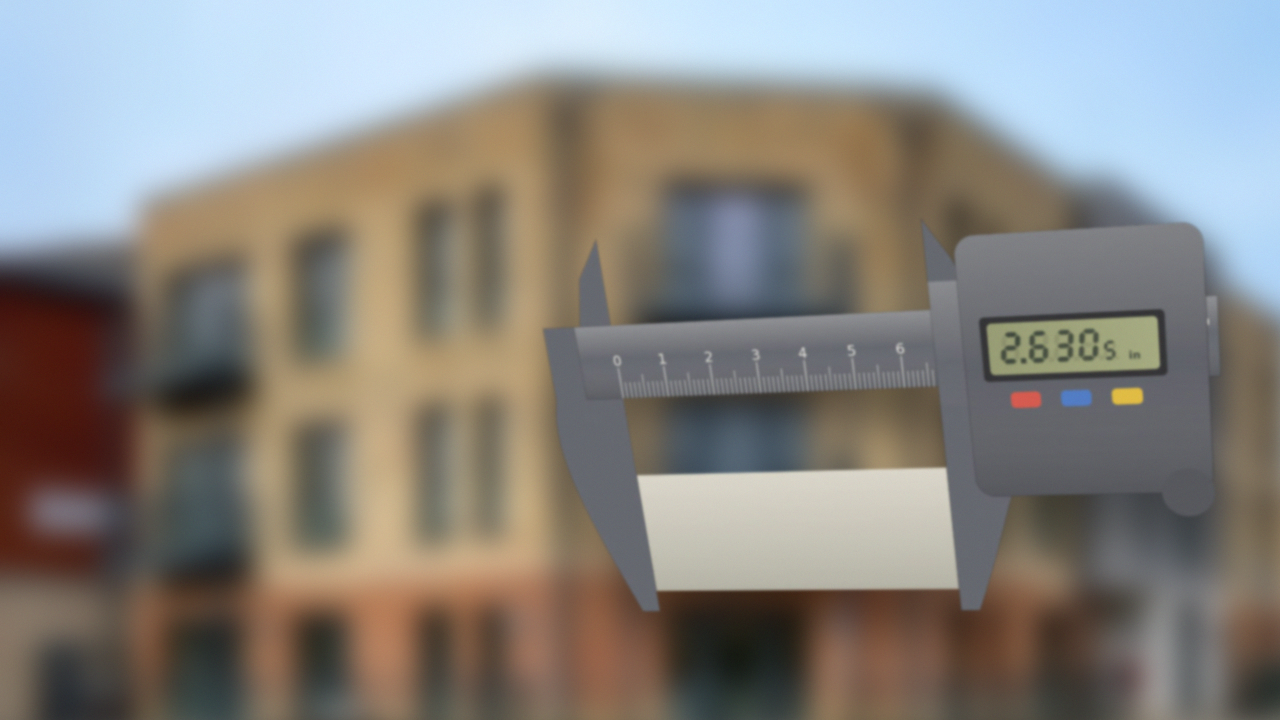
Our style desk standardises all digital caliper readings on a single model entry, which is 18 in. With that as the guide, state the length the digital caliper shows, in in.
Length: 2.6305 in
